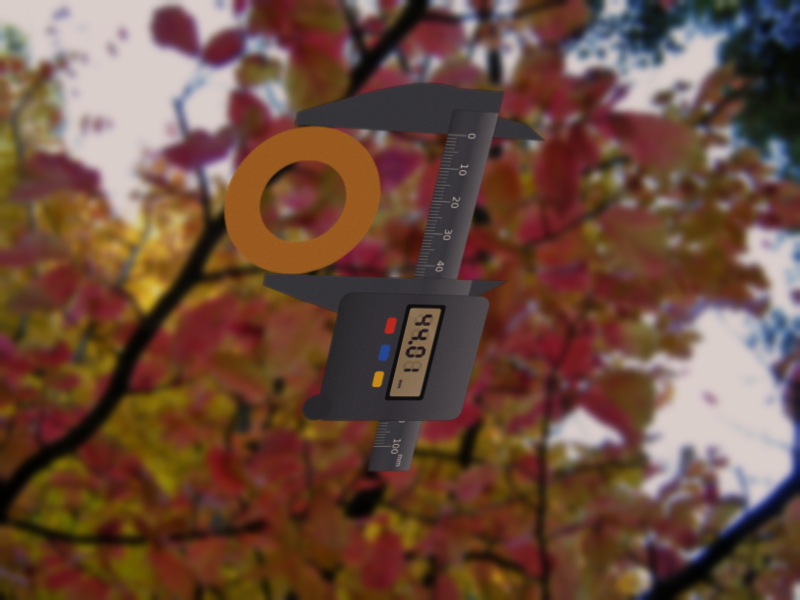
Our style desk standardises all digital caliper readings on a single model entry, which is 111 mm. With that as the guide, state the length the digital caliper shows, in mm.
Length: 44.01 mm
